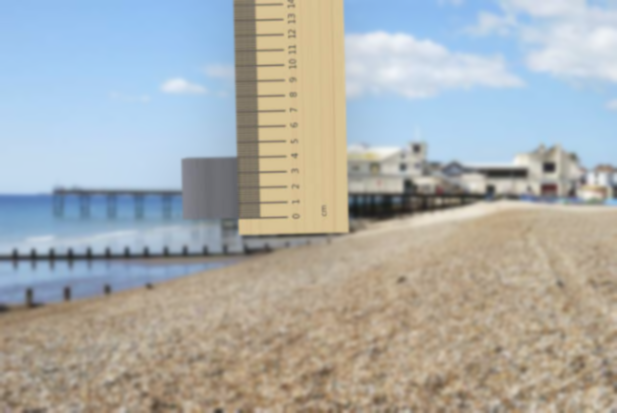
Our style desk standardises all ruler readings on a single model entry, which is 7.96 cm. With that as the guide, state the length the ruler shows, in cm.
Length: 4 cm
